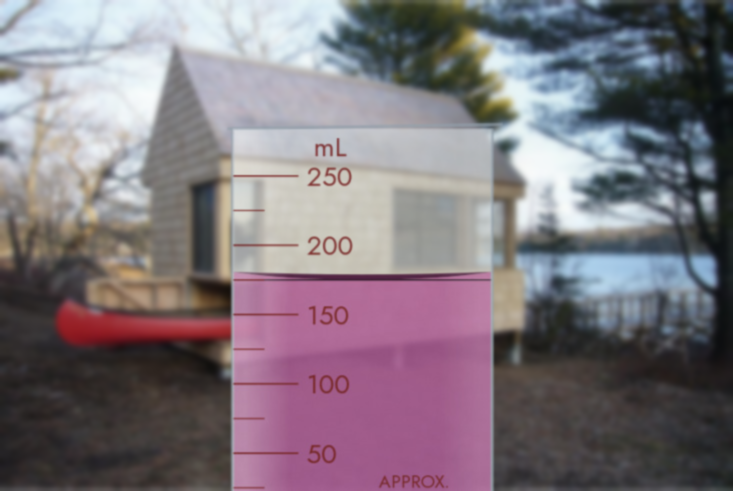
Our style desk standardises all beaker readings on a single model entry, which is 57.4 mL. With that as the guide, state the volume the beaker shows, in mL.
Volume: 175 mL
